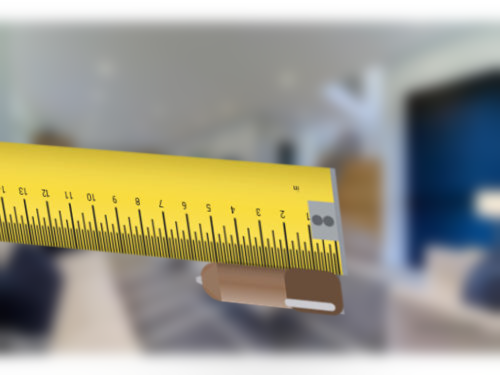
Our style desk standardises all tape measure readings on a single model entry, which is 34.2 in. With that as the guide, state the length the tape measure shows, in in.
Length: 6 in
